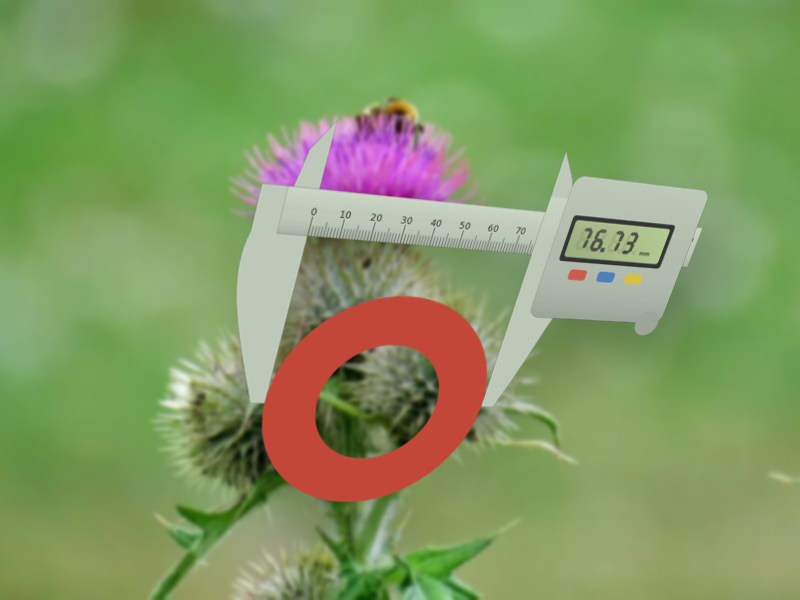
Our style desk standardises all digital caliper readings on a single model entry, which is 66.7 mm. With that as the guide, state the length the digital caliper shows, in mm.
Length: 76.73 mm
